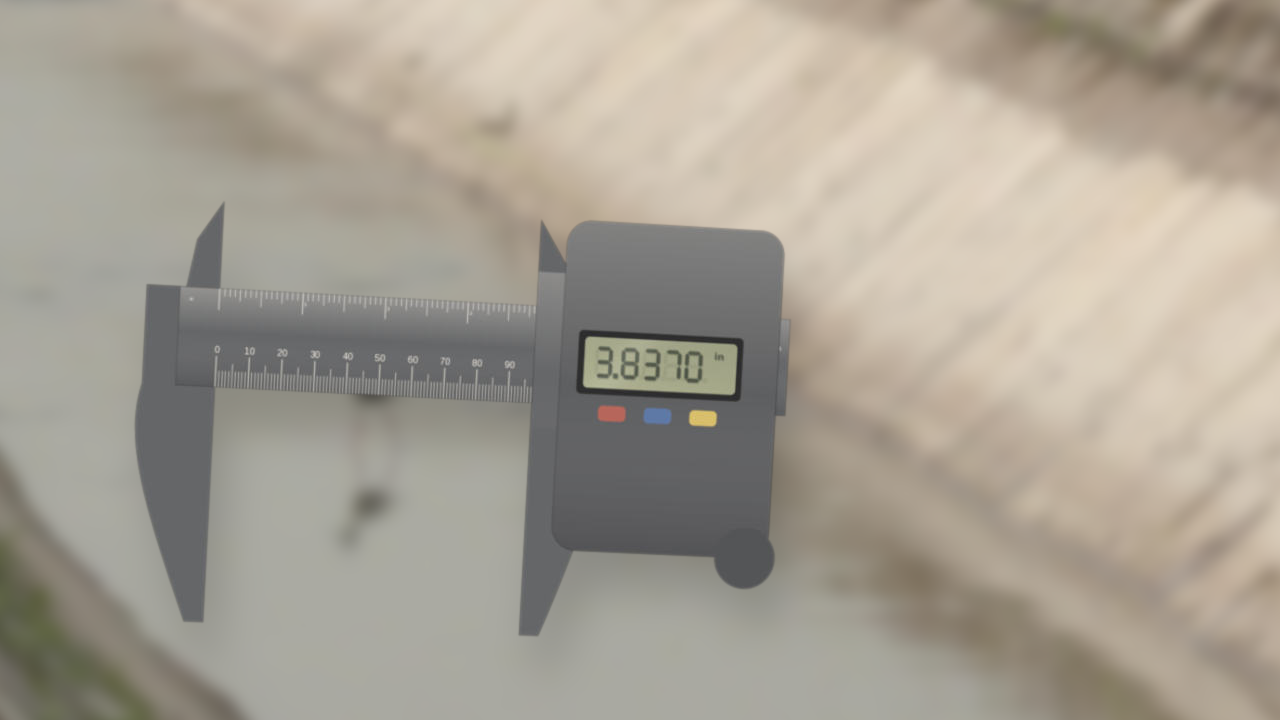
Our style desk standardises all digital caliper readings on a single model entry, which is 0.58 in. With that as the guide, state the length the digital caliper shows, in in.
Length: 3.8370 in
